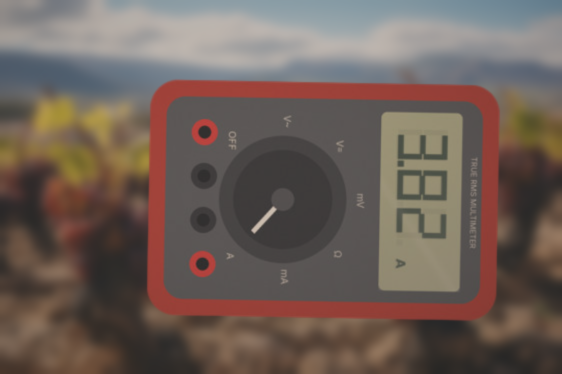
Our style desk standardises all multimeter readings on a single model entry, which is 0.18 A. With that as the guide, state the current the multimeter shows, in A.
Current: 3.82 A
